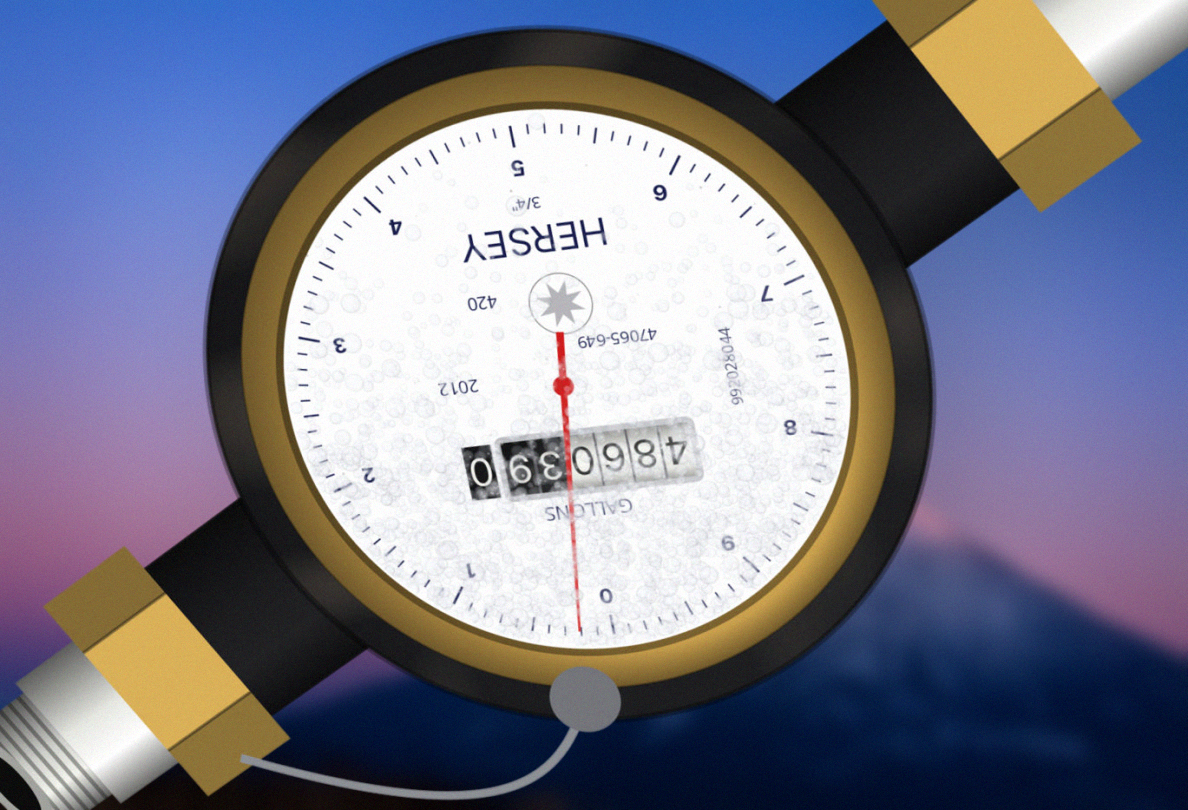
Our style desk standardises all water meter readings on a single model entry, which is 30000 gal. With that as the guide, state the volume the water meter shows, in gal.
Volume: 4860390.2 gal
